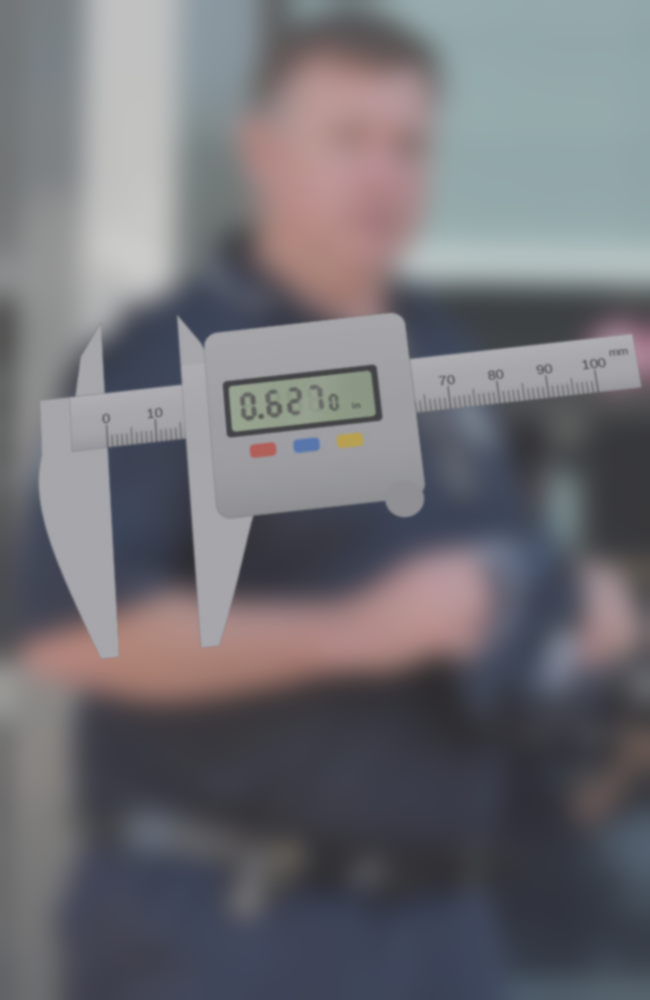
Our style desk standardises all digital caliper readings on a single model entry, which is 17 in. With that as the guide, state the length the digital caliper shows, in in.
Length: 0.6270 in
